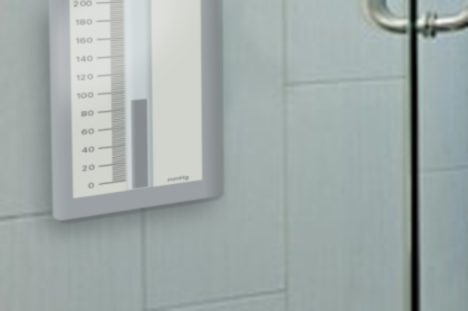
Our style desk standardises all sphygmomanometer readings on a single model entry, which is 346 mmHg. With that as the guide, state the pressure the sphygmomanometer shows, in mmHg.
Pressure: 90 mmHg
